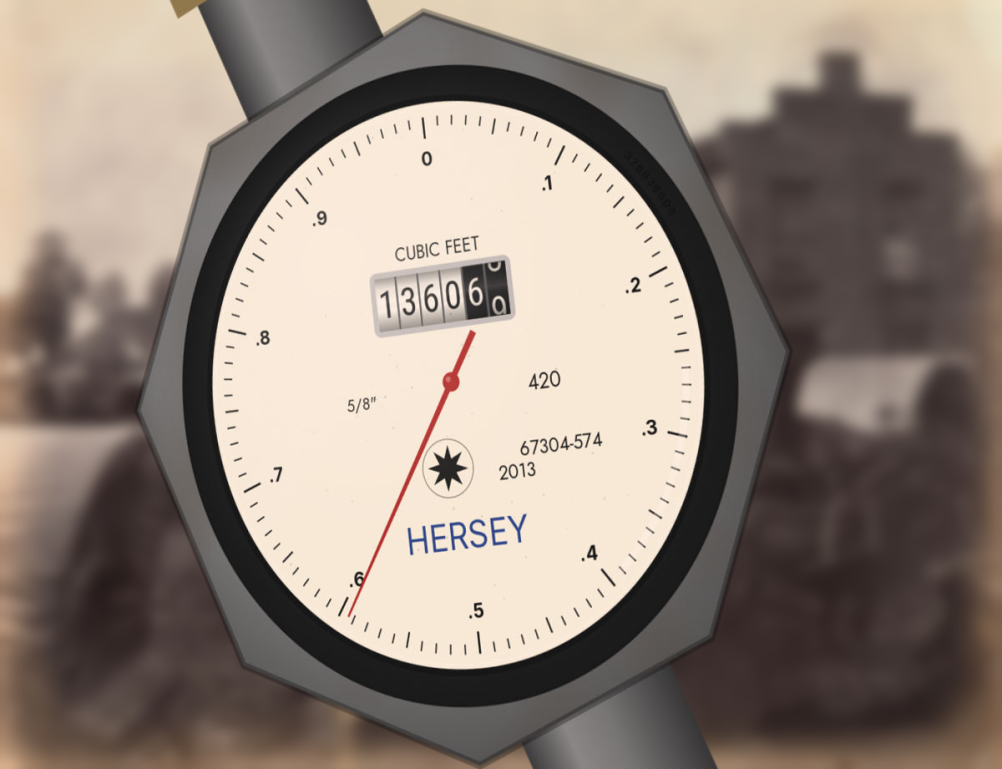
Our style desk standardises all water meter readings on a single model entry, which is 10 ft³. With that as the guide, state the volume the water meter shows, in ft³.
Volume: 136068.59 ft³
